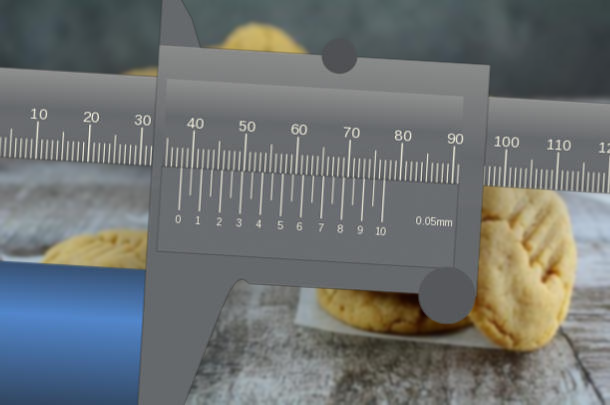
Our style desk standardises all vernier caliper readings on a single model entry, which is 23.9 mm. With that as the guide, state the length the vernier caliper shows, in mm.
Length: 38.0 mm
